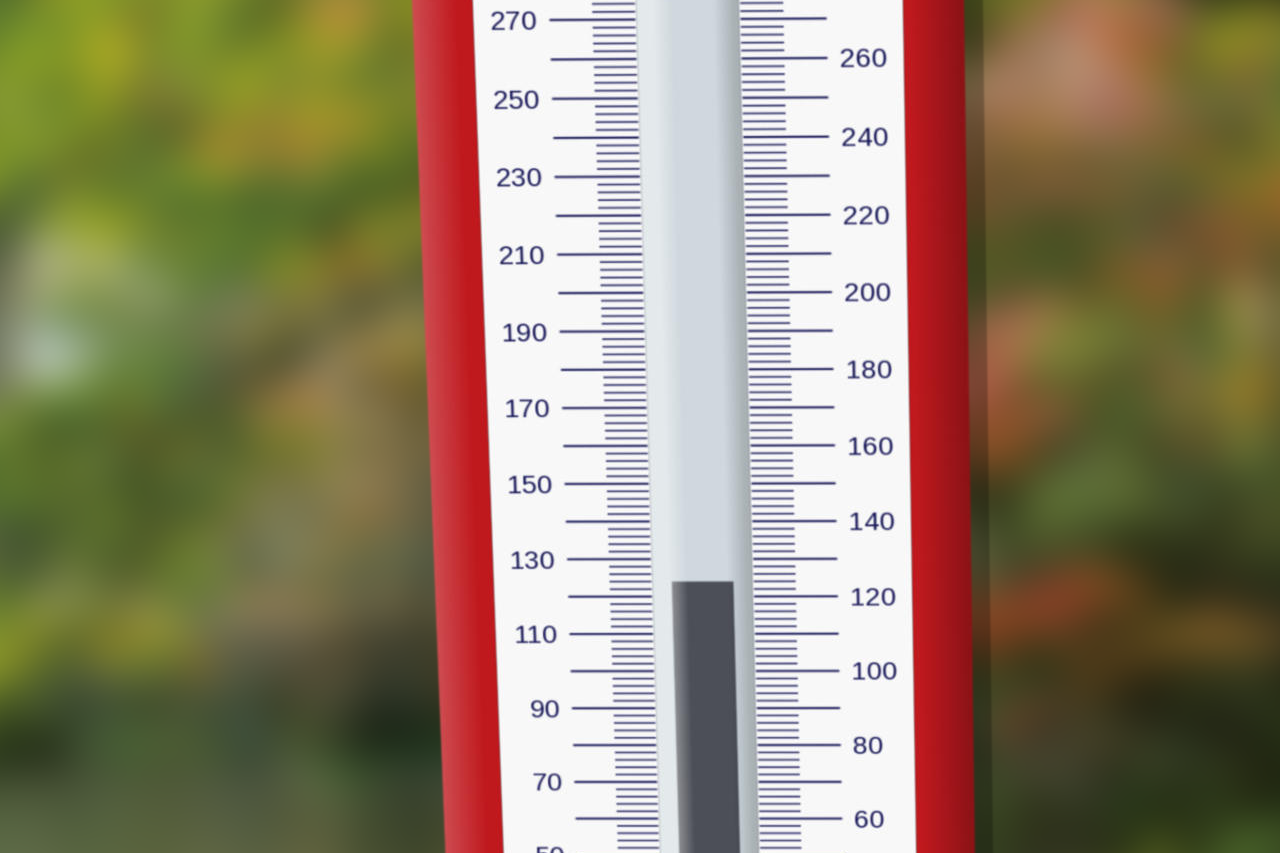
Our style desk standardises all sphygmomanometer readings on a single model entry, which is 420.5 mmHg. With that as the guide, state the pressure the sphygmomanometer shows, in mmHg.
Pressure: 124 mmHg
